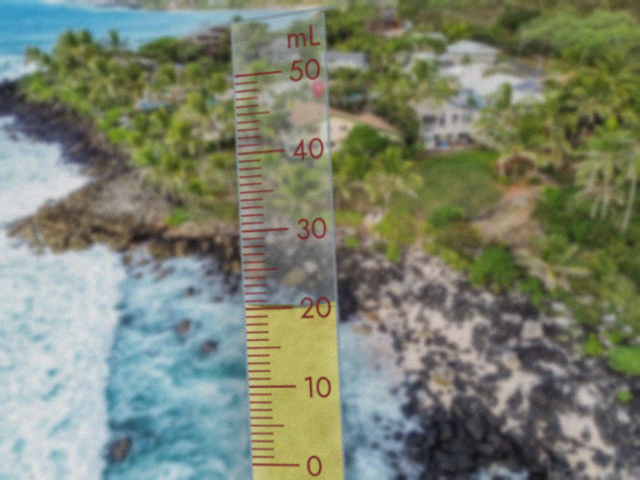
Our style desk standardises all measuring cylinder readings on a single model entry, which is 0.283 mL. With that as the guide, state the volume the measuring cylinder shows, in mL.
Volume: 20 mL
